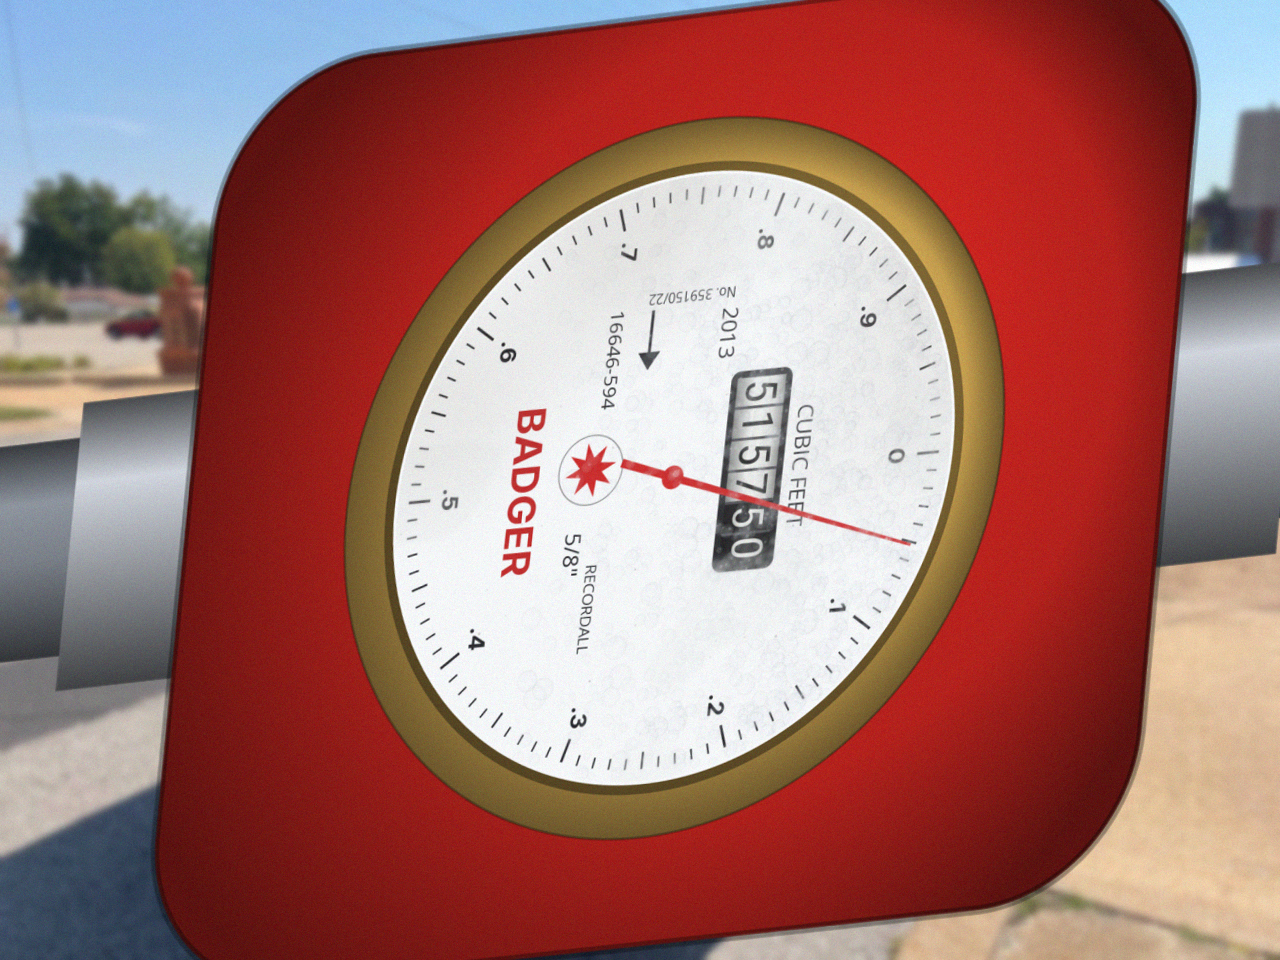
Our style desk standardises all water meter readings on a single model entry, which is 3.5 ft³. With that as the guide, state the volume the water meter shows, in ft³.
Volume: 515750.05 ft³
